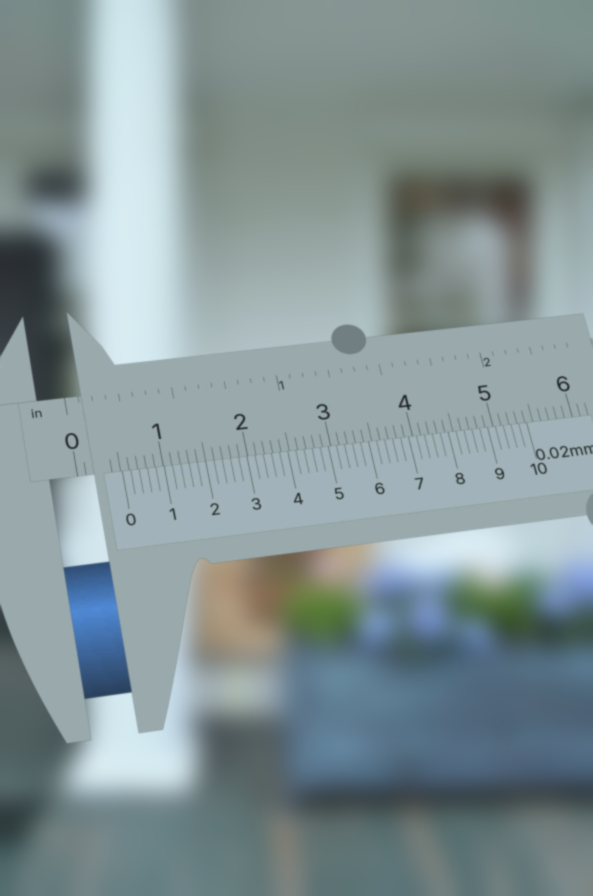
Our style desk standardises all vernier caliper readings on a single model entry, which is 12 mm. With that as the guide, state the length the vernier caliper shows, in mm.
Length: 5.2 mm
